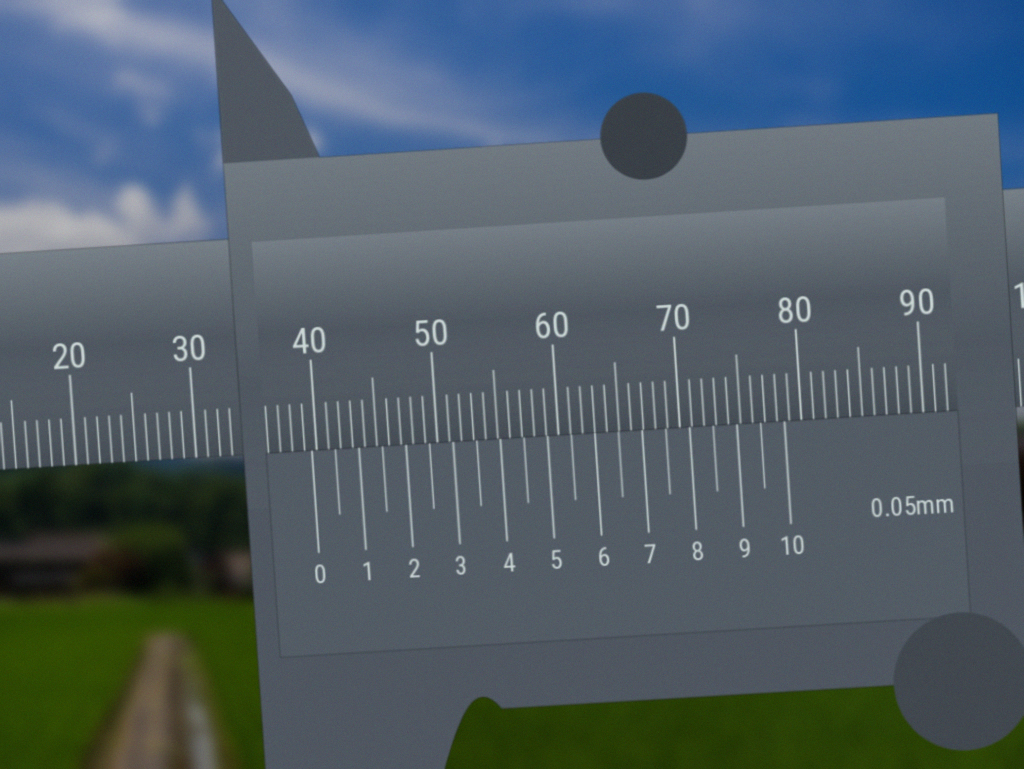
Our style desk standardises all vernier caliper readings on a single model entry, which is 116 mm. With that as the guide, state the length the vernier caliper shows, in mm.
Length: 39.6 mm
